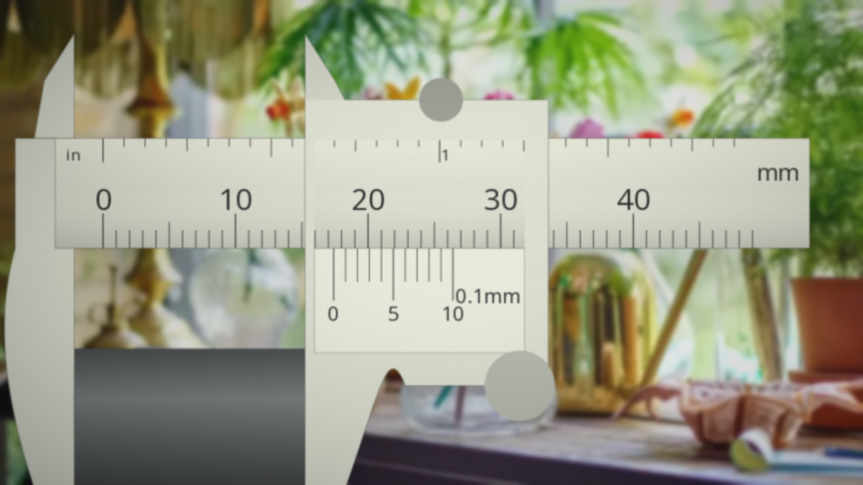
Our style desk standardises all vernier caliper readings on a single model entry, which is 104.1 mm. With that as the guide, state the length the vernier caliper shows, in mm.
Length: 17.4 mm
